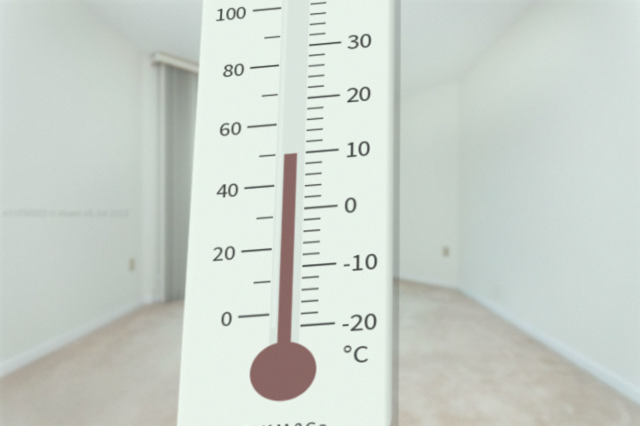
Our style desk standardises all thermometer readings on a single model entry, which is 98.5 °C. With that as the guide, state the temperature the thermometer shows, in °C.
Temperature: 10 °C
